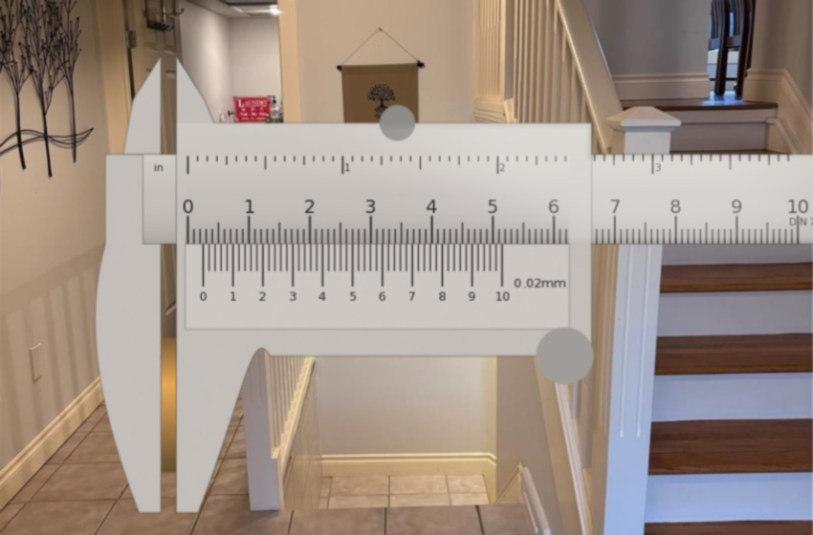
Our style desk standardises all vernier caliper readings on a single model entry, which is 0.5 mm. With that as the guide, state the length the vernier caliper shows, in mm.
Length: 2.5 mm
